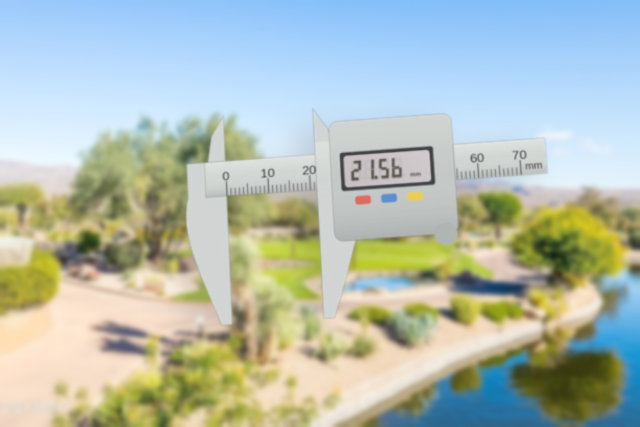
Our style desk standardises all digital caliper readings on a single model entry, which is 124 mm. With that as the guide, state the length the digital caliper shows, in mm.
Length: 21.56 mm
